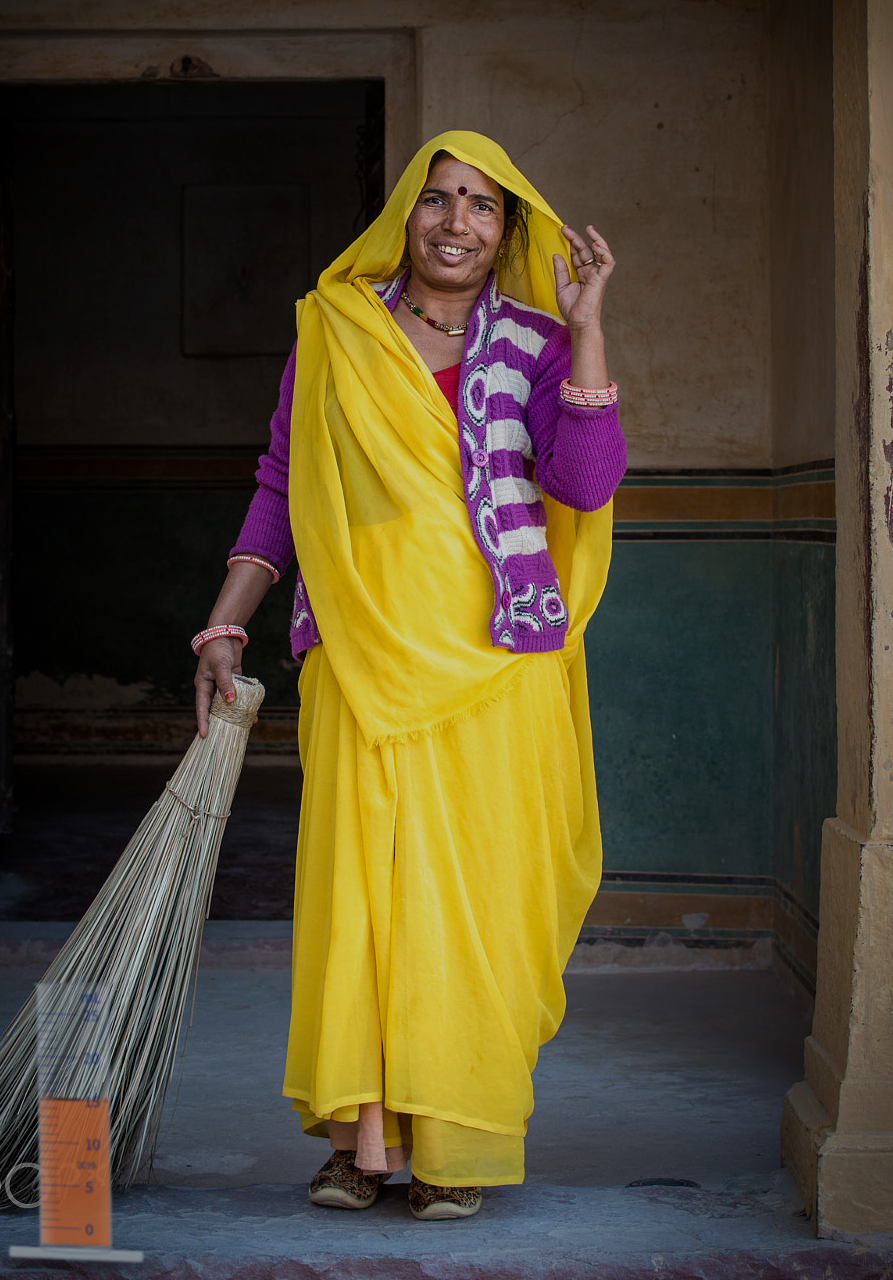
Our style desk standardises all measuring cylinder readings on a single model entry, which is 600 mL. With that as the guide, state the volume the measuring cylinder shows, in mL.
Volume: 15 mL
